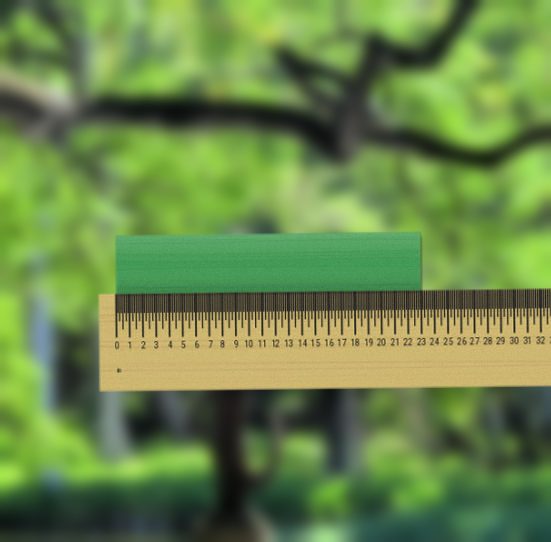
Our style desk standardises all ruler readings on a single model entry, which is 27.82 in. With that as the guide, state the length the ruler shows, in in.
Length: 23 in
